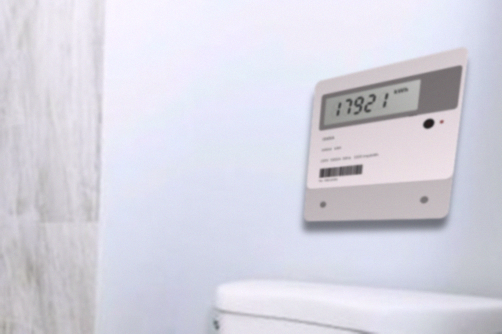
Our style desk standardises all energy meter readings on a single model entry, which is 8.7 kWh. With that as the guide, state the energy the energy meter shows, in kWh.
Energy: 17921 kWh
